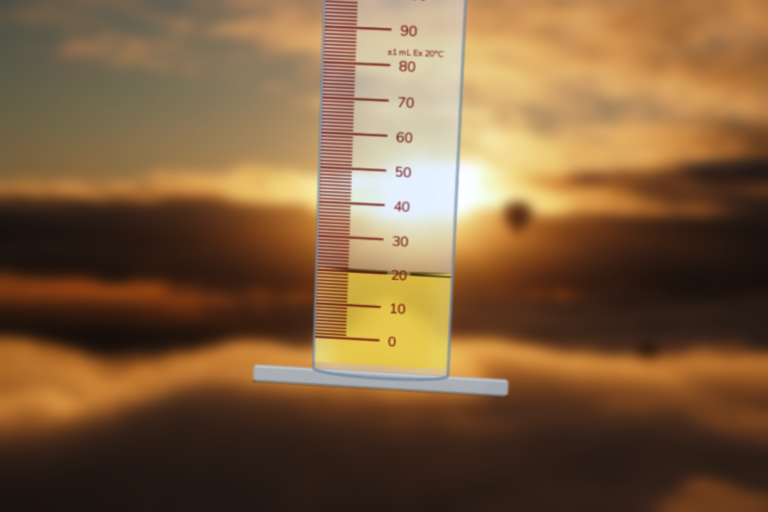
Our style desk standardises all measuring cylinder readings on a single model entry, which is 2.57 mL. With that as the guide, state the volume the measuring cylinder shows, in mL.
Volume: 20 mL
